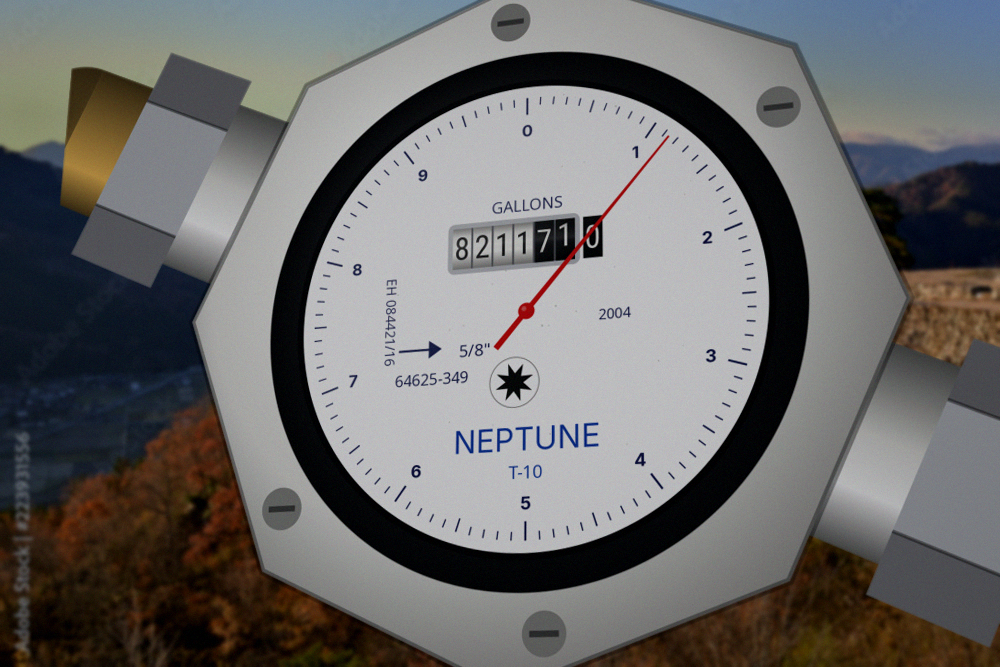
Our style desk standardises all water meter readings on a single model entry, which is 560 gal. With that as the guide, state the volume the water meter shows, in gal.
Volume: 8211711.1 gal
